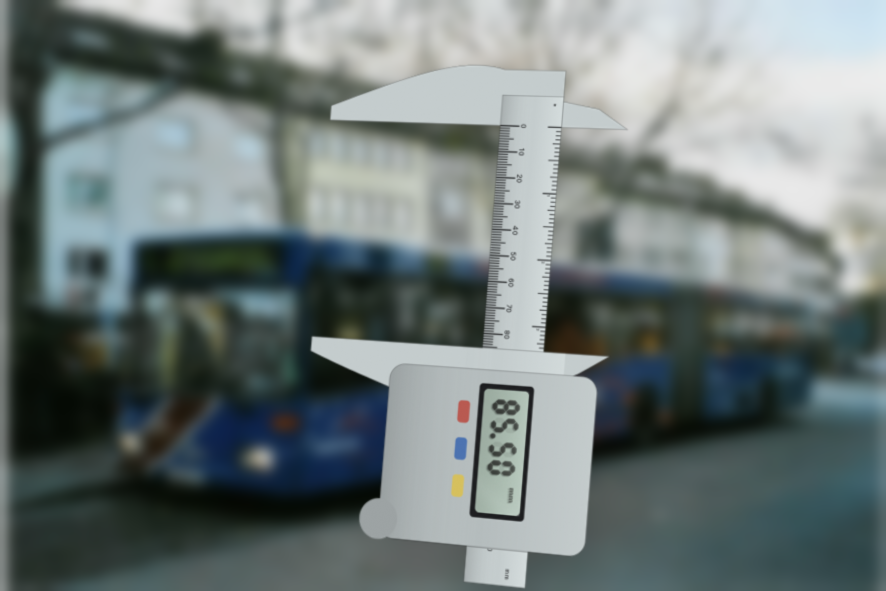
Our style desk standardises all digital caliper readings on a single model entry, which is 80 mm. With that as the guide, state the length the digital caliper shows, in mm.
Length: 85.50 mm
